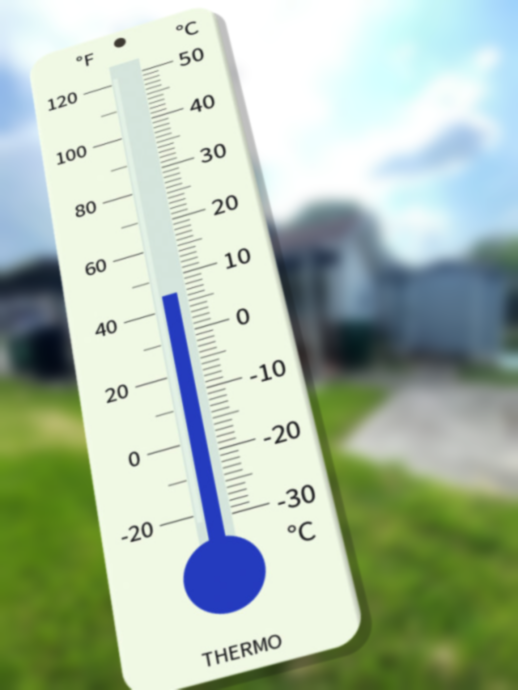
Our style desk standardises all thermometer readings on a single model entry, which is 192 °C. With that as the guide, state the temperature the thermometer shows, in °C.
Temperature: 7 °C
